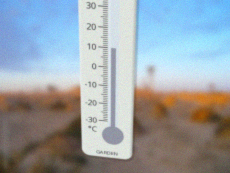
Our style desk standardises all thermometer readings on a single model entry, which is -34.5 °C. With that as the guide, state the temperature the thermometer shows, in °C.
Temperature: 10 °C
